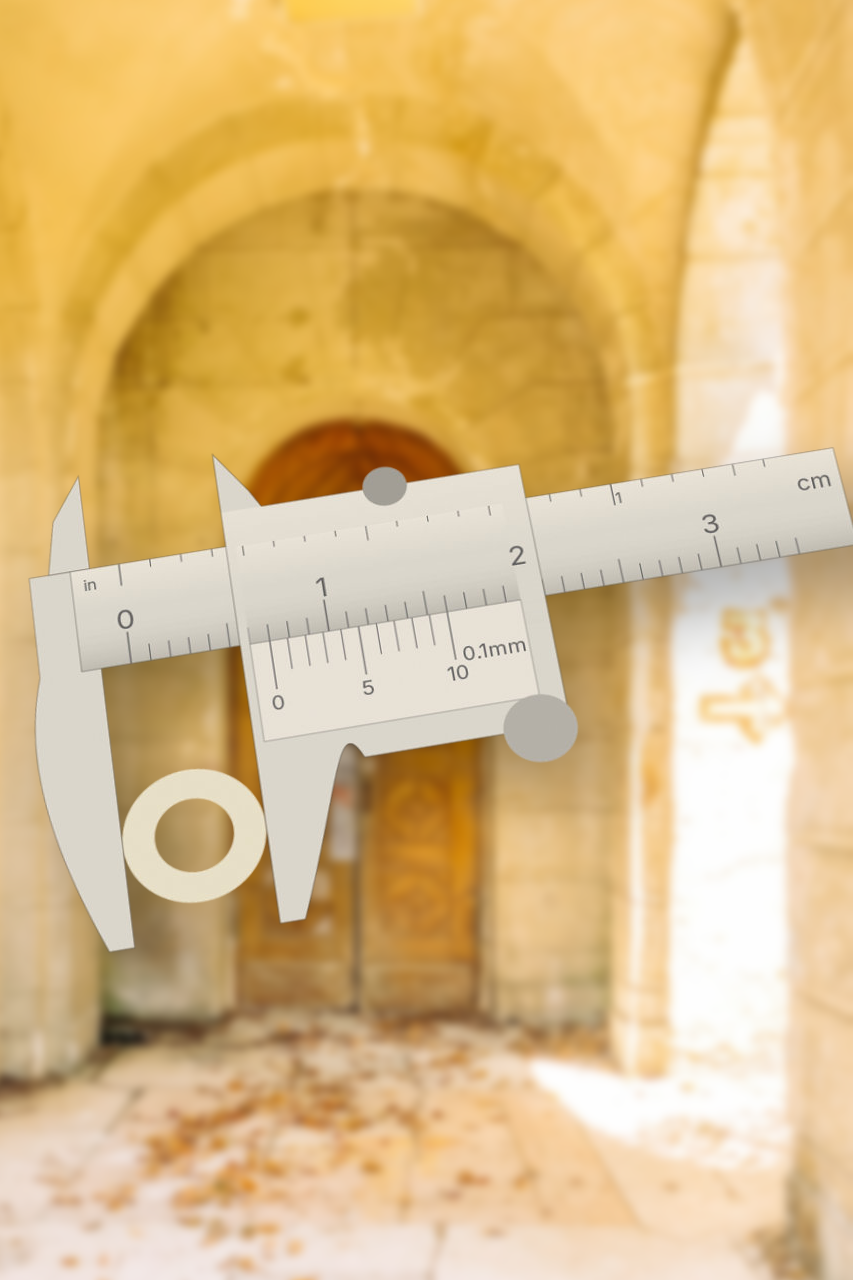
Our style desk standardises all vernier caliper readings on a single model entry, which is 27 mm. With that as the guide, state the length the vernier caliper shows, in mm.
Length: 7.0 mm
